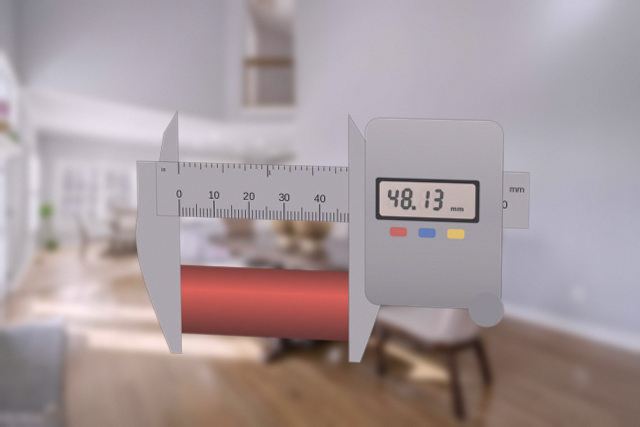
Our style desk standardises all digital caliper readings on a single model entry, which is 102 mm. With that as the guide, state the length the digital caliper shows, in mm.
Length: 48.13 mm
